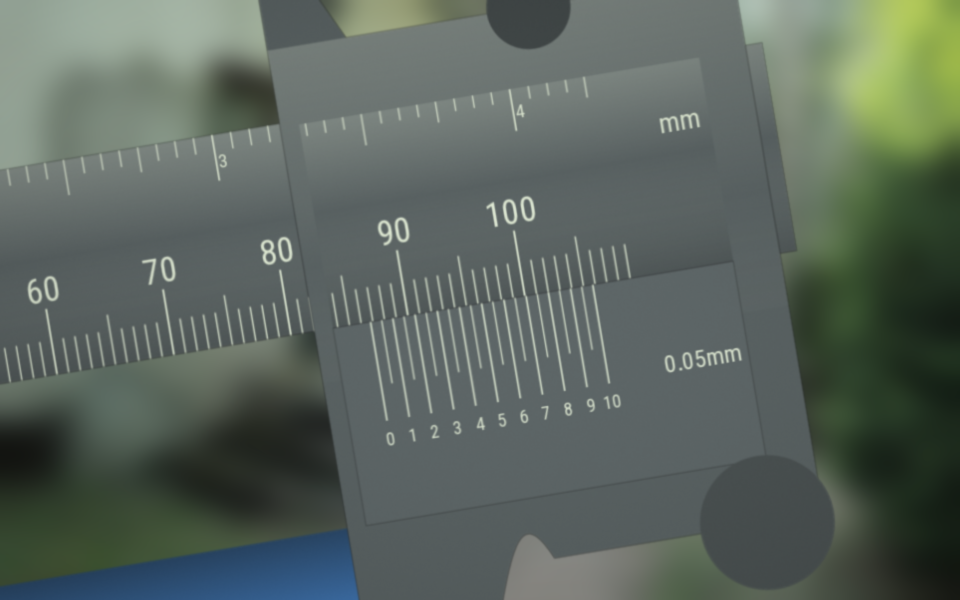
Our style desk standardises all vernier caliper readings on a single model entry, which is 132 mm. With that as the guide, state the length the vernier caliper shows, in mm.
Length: 86.8 mm
